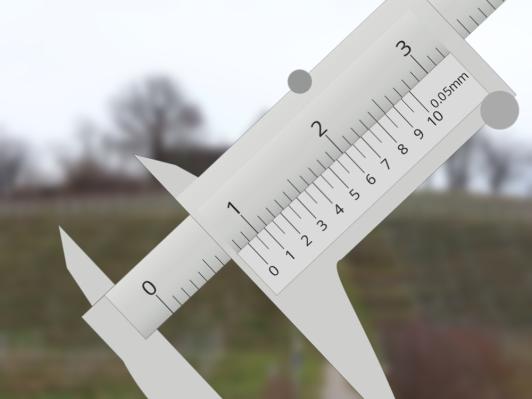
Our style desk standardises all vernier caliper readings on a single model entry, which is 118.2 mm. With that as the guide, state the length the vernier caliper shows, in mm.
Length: 8.8 mm
